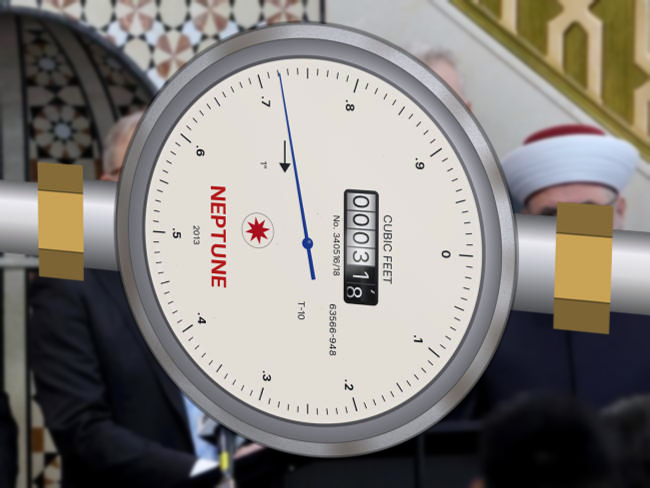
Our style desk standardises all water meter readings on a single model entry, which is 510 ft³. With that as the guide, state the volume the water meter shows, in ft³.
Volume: 317.72 ft³
